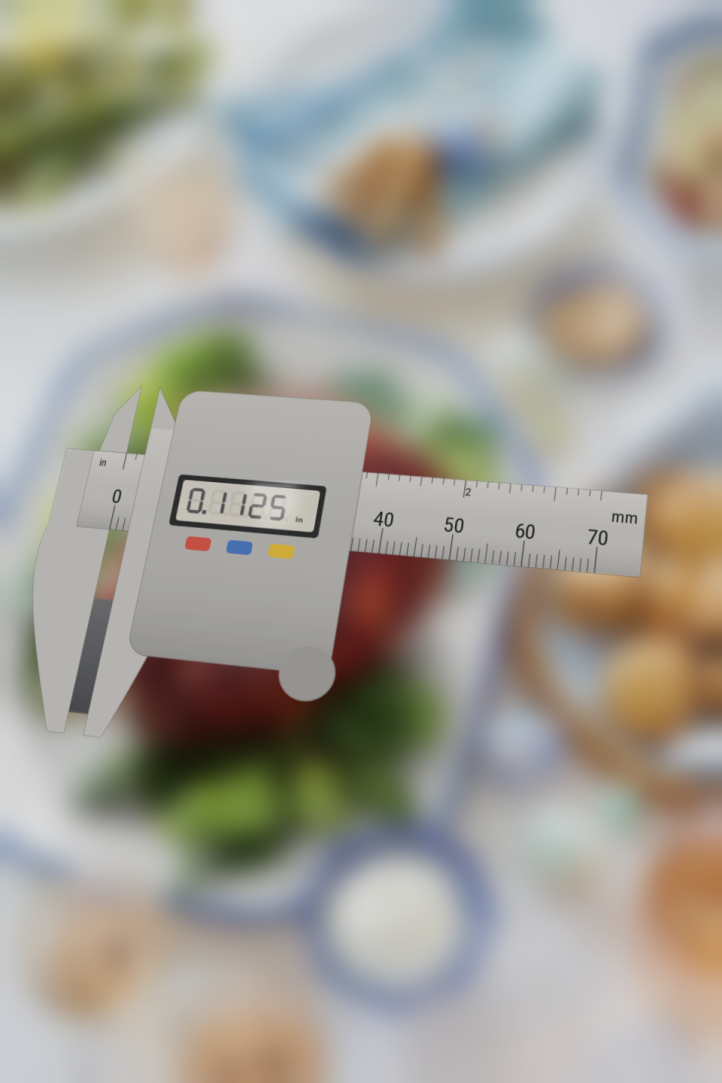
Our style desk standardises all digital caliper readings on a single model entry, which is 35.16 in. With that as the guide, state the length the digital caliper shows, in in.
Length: 0.1125 in
